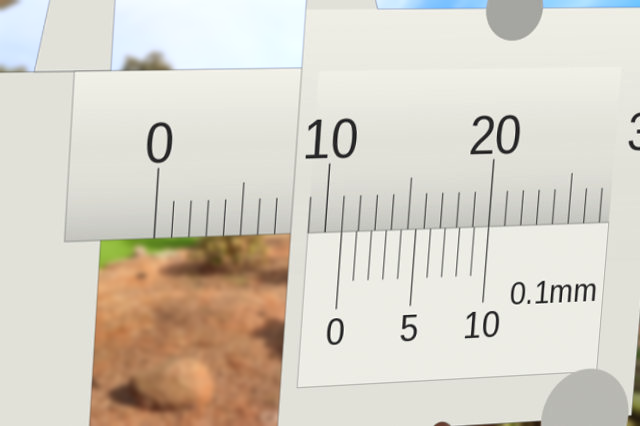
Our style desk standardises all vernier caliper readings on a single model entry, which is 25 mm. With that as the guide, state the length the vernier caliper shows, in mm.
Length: 11.0 mm
